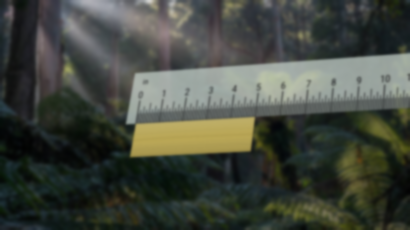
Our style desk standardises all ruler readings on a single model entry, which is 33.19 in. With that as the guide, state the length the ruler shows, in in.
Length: 5 in
